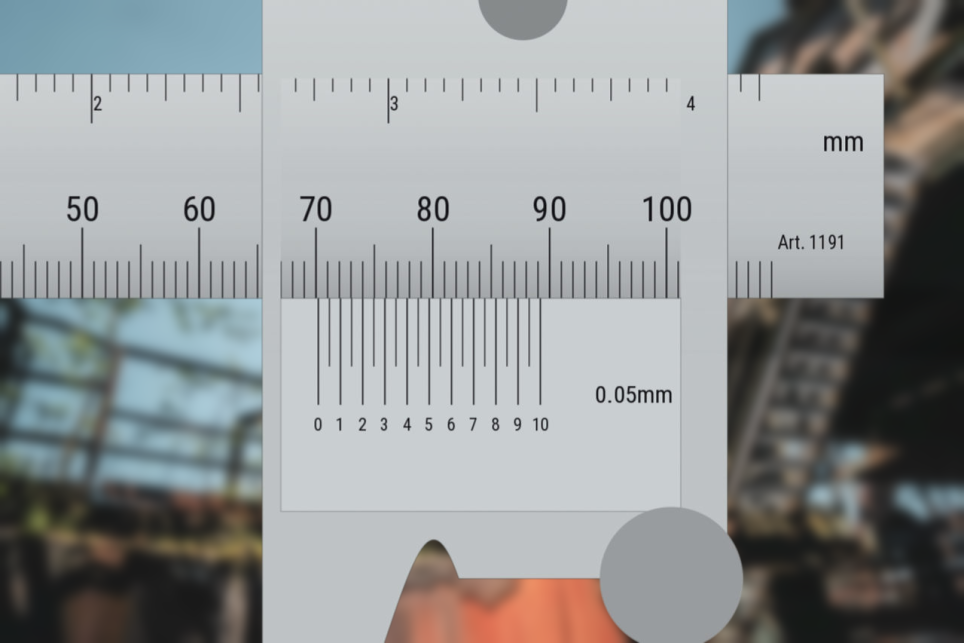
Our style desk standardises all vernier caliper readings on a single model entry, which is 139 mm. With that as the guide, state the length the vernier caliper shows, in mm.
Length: 70.2 mm
